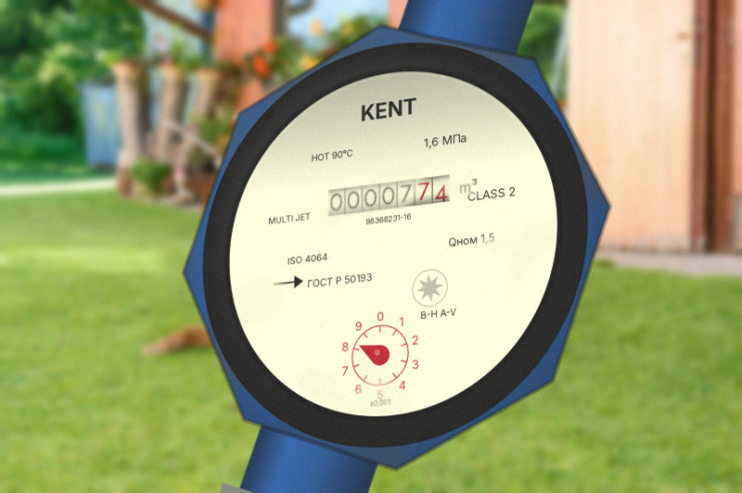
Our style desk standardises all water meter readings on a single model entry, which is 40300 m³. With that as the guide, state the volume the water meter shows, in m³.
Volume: 7.738 m³
